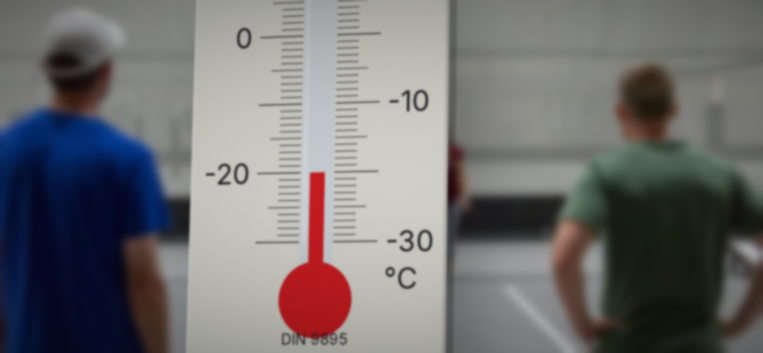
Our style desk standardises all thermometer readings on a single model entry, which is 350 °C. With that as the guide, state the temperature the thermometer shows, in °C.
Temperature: -20 °C
